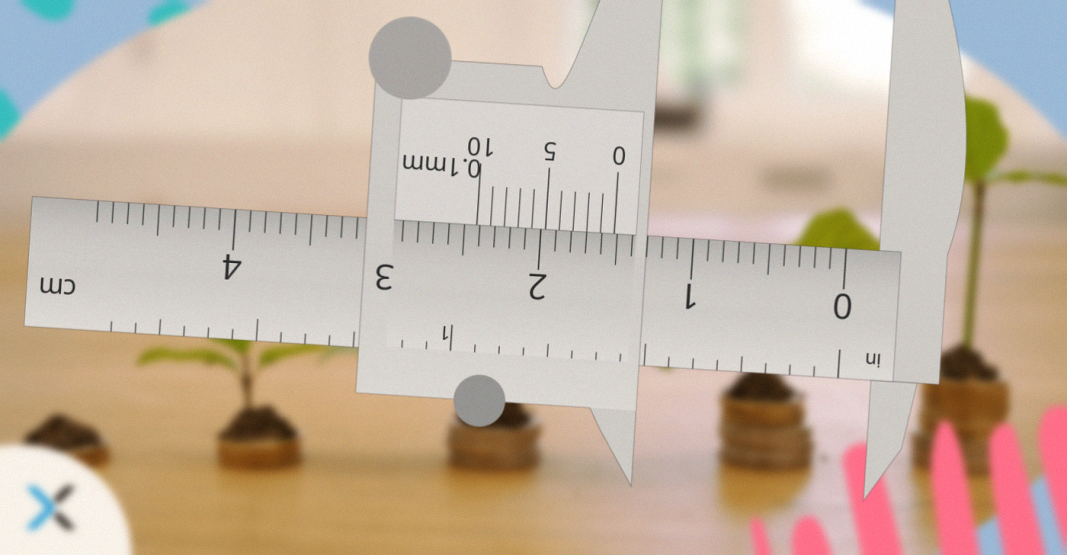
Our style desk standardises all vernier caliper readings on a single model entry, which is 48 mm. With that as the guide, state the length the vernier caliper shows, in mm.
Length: 15.2 mm
